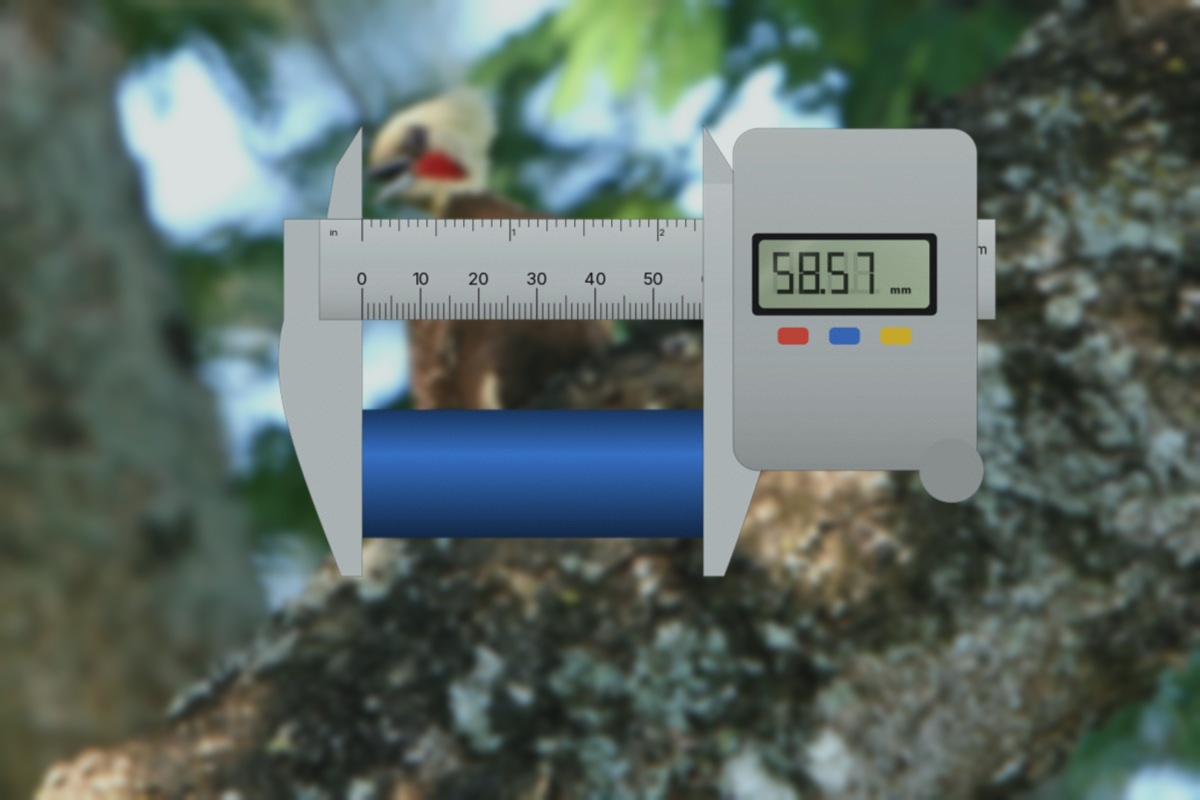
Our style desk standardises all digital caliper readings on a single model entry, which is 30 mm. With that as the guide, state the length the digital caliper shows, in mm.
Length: 58.57 mm
